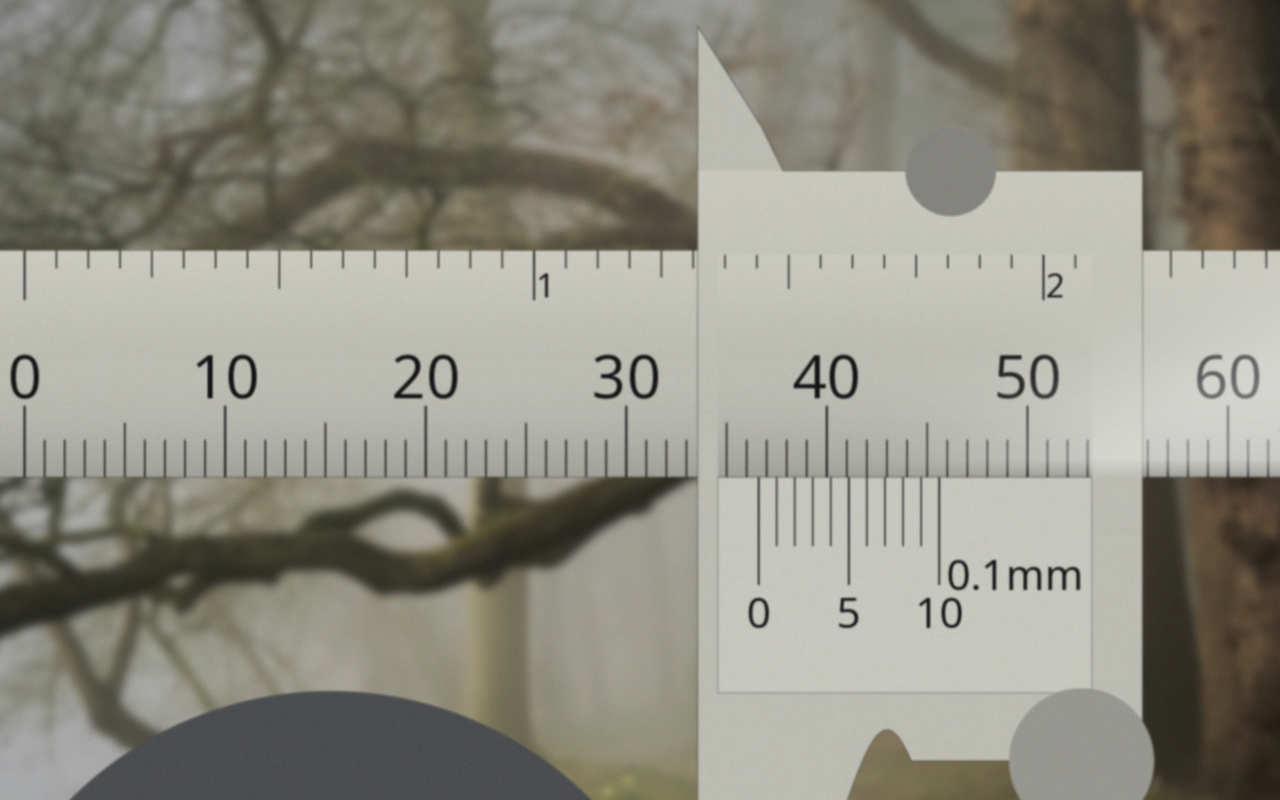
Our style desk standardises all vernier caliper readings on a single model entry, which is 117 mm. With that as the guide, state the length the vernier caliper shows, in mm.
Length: 36.6 mm
